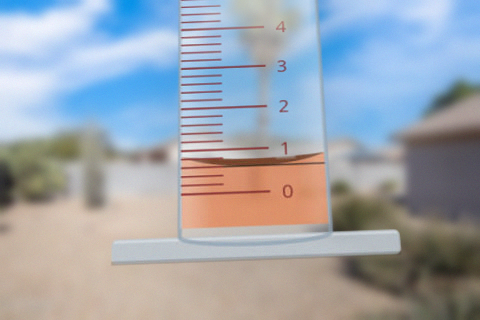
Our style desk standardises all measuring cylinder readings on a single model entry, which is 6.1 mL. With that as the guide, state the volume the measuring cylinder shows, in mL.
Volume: 0.6 mL
